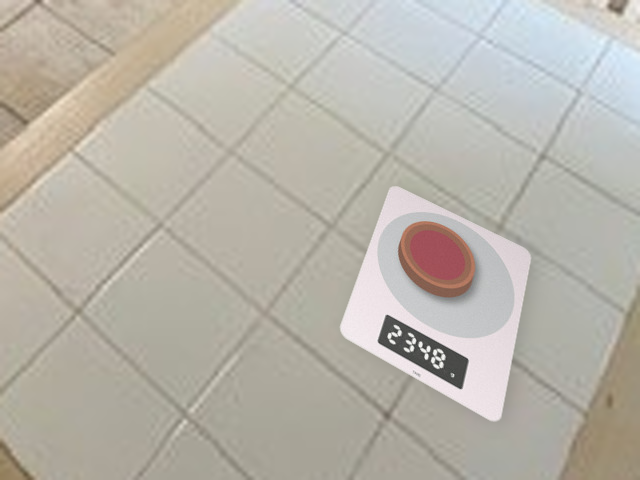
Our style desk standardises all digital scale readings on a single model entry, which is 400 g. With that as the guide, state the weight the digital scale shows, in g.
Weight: 2348 g
